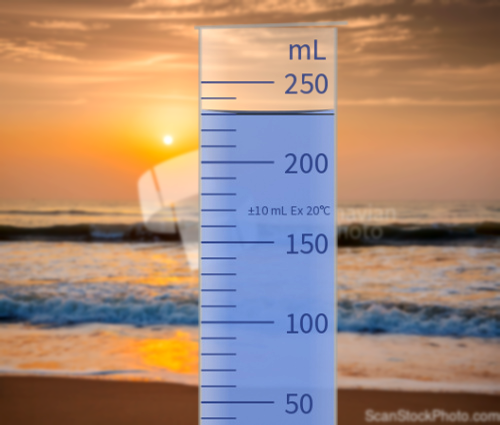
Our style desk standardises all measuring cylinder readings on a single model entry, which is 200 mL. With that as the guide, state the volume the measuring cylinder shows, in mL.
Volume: 230 mL
